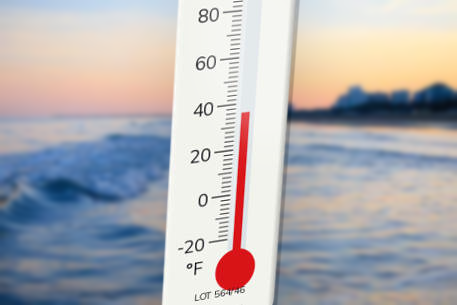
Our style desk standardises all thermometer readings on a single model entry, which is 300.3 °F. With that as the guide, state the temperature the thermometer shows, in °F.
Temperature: 36 °F
